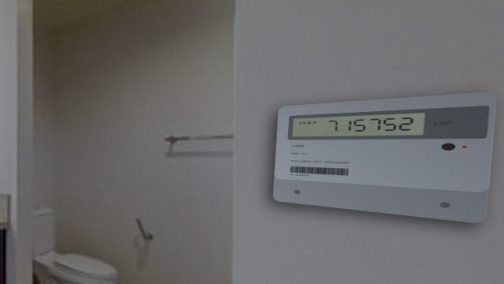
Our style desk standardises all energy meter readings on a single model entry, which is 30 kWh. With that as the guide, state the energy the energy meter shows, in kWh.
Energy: 715752 kWh
